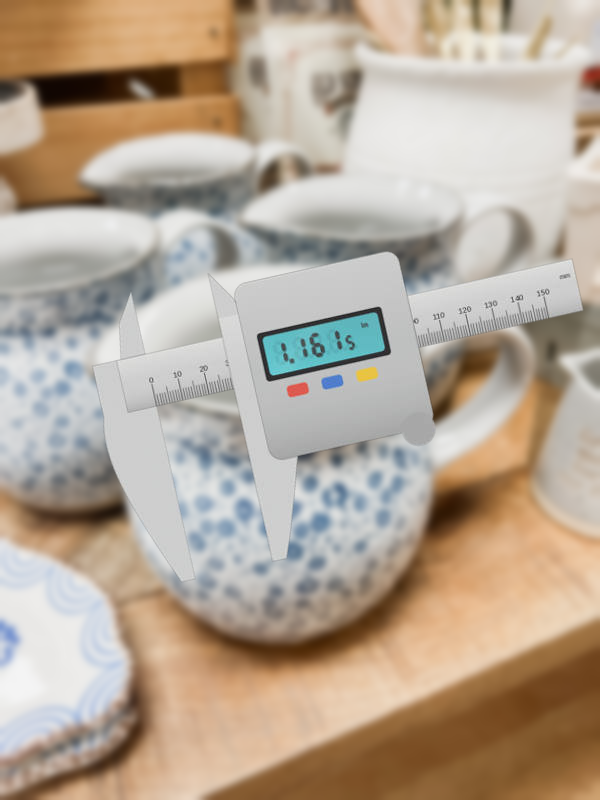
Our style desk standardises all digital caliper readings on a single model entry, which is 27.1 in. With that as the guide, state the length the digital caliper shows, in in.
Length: 1.1615 in
